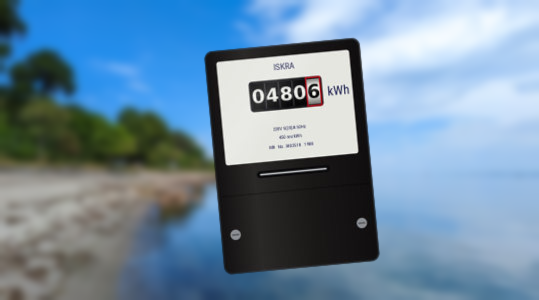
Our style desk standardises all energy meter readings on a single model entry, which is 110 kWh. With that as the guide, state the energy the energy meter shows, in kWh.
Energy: 480.6 kWh
